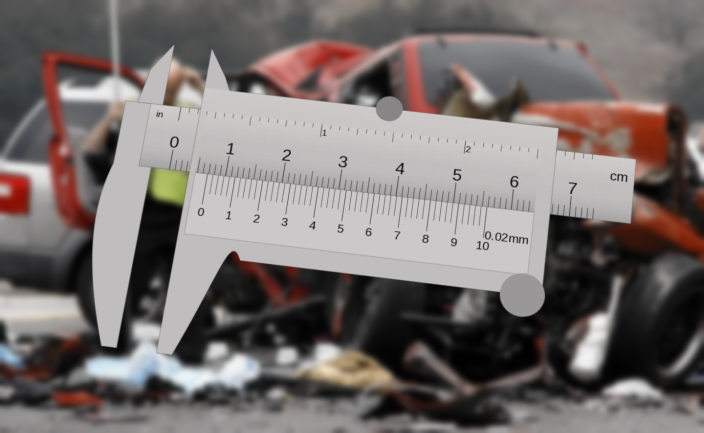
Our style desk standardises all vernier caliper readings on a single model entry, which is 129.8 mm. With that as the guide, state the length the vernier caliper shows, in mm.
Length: 6.8 mm
